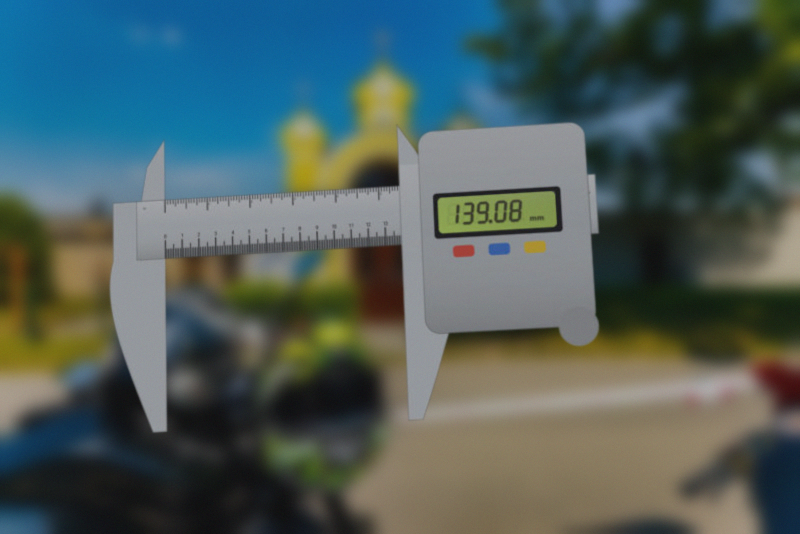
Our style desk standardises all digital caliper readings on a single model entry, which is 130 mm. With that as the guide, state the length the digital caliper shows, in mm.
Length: 139.08 mm
